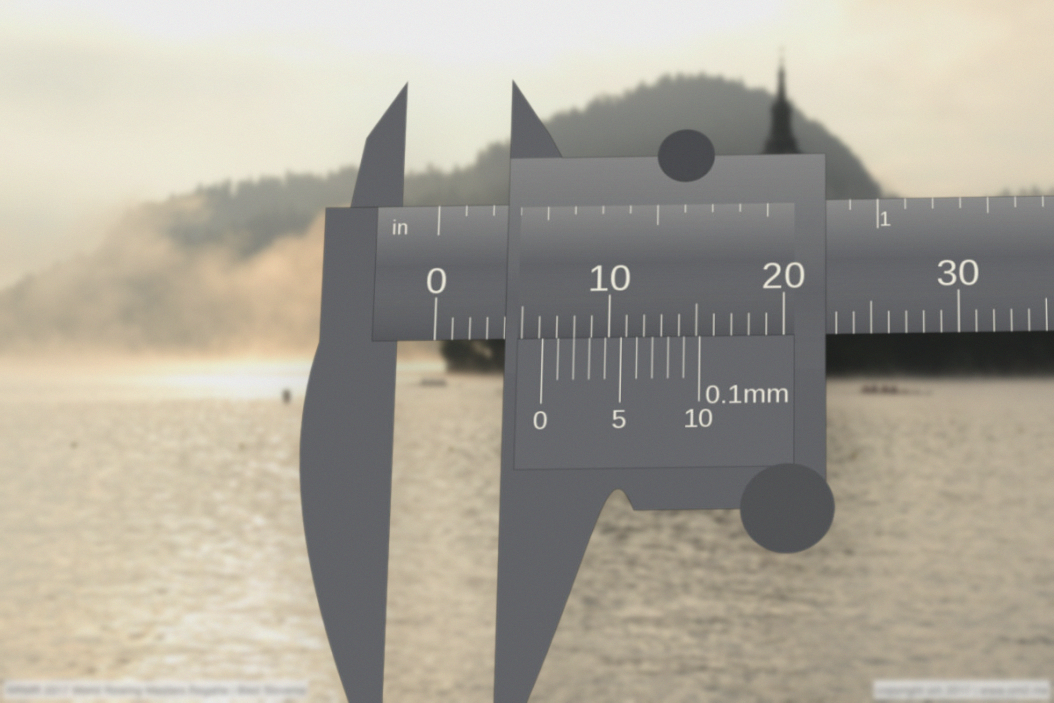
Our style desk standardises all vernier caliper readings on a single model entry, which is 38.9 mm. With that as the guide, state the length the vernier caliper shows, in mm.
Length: 6.2 mm
